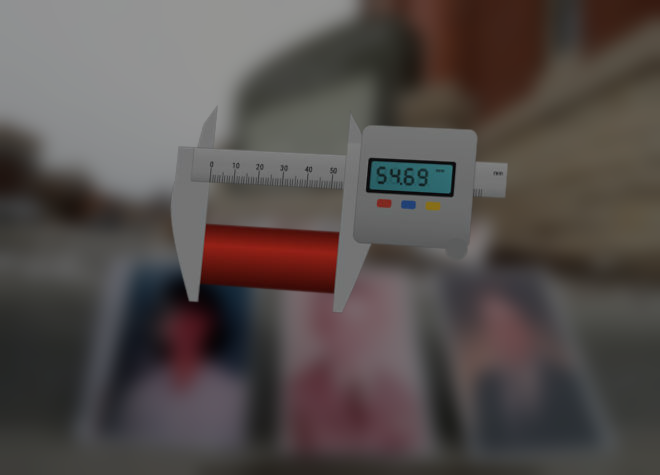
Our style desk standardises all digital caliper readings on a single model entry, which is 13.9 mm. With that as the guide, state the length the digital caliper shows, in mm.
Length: 54.69 mm
